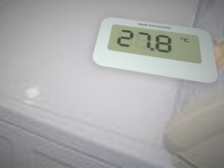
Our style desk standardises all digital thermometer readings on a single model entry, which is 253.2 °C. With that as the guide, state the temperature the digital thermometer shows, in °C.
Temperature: 27.8 °C
